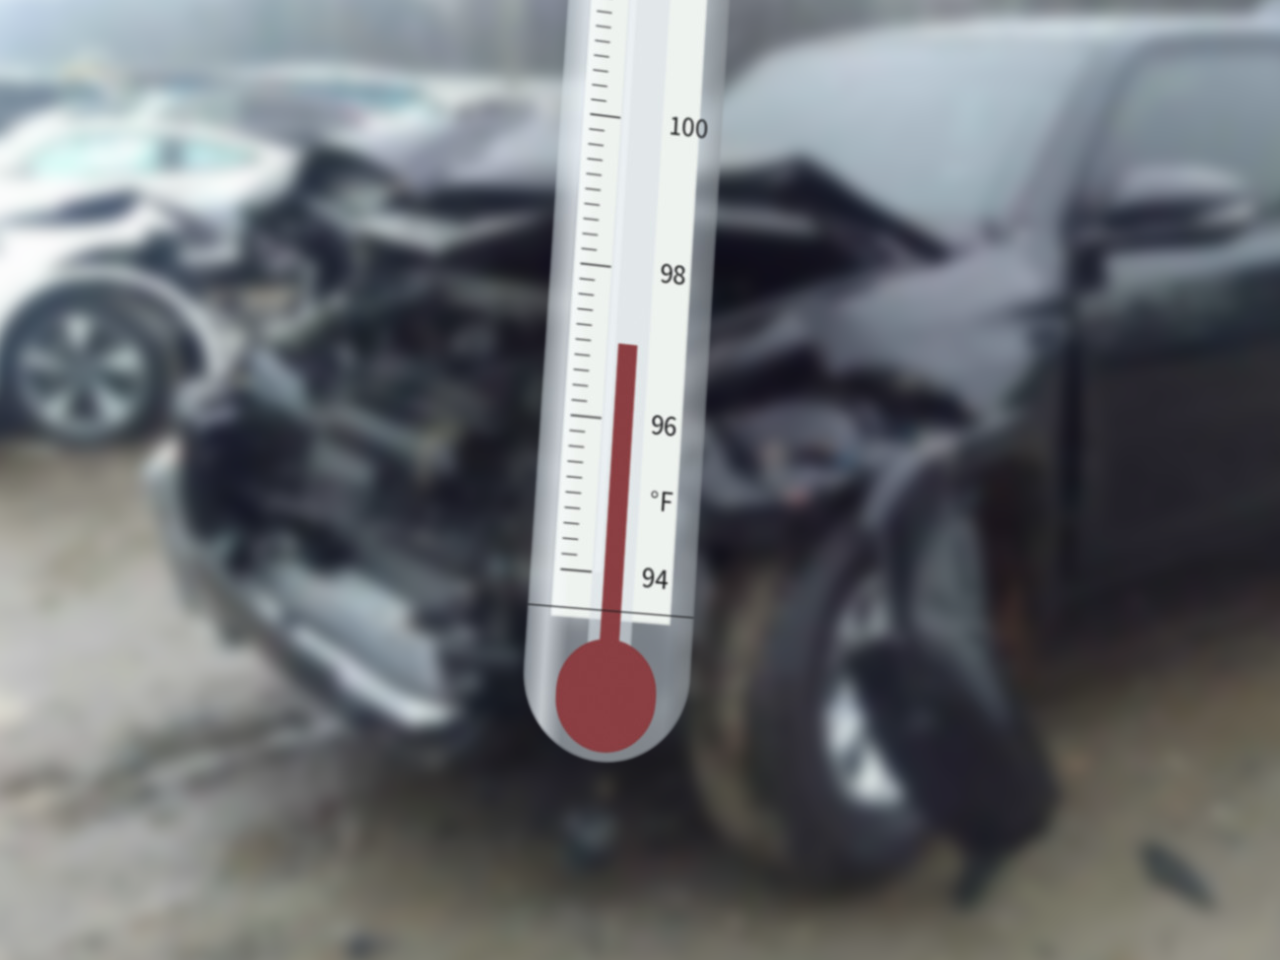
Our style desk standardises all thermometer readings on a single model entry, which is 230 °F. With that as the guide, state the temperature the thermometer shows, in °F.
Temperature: 97 °F
